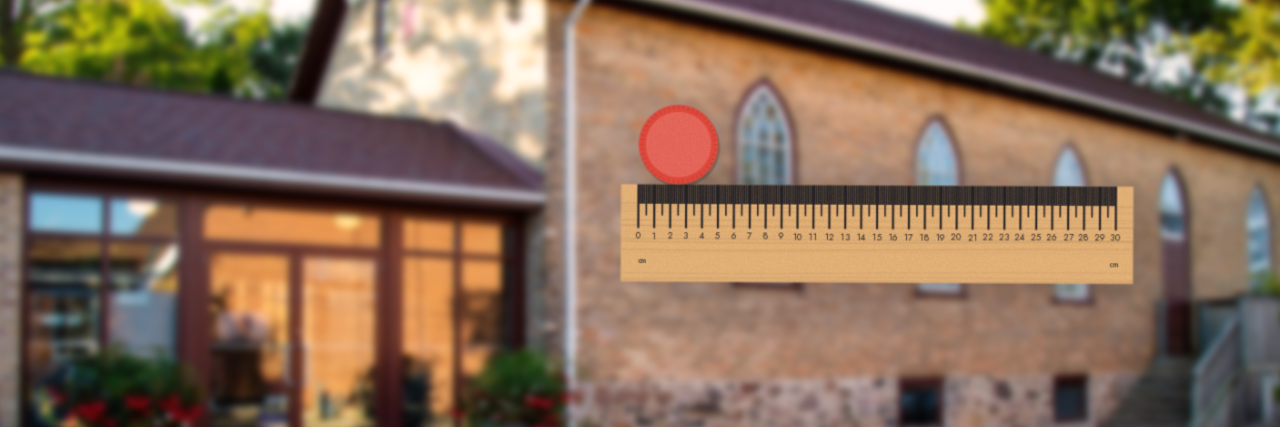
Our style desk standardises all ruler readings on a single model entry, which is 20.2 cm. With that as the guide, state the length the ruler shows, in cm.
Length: 5 cm
